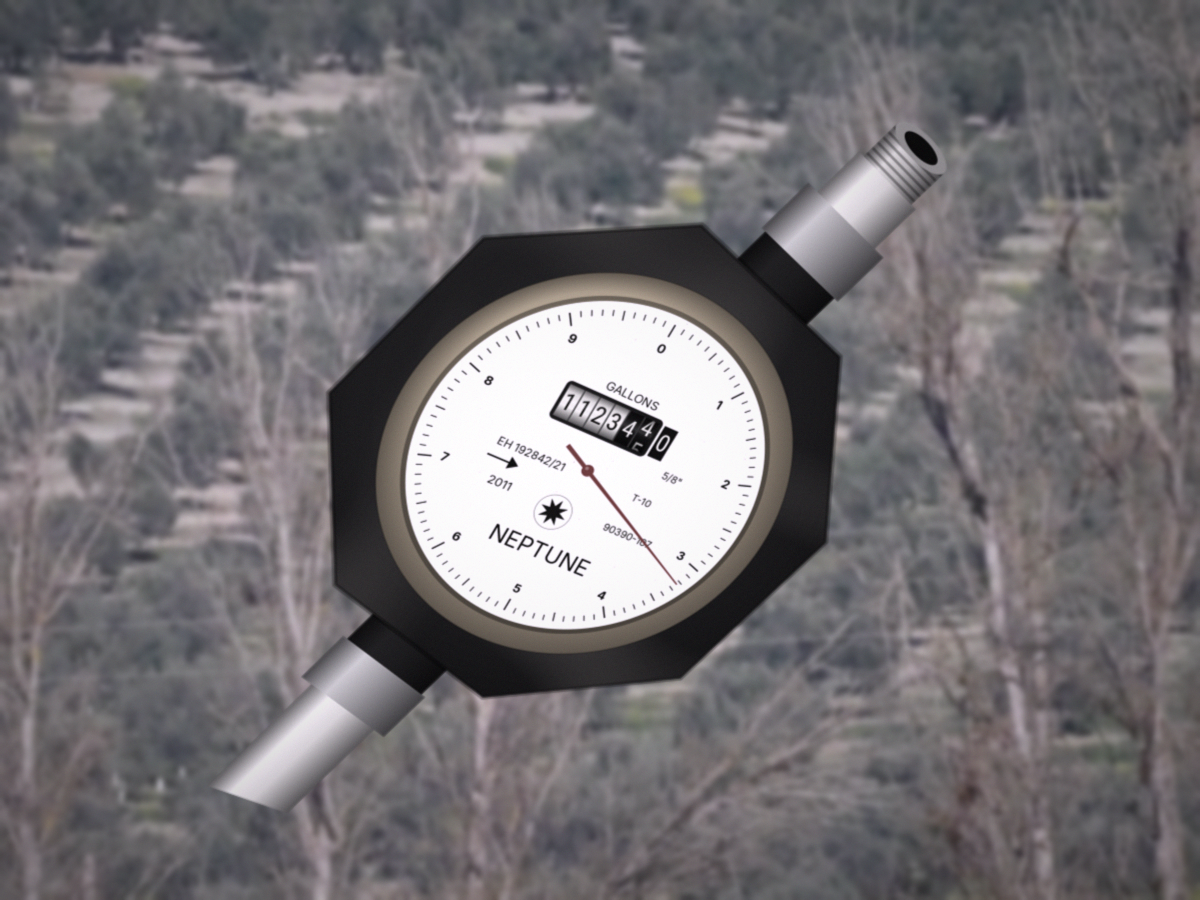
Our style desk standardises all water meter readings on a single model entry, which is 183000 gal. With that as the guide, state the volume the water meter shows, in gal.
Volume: 1123443.2 gal
